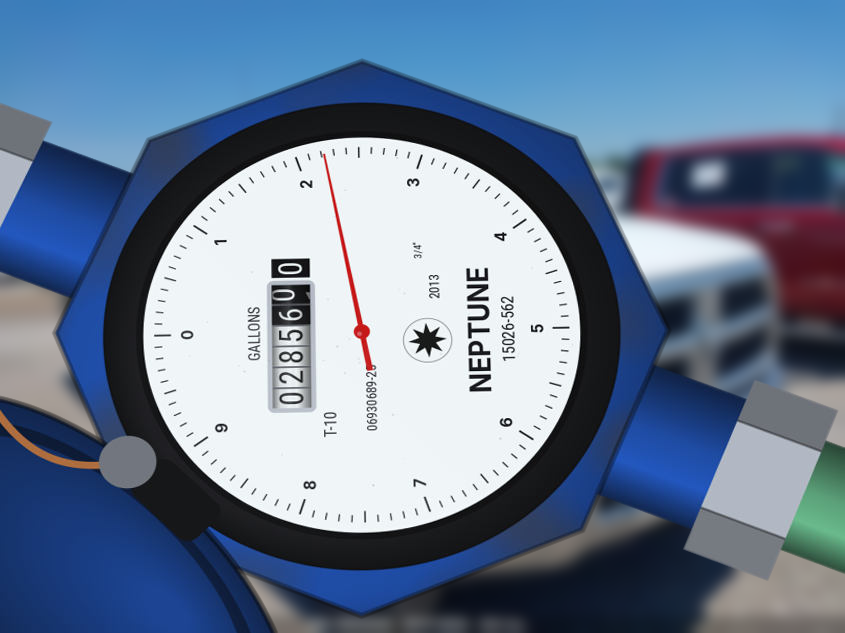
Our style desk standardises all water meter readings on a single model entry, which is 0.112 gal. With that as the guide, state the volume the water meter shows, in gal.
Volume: 285602.2 gal
